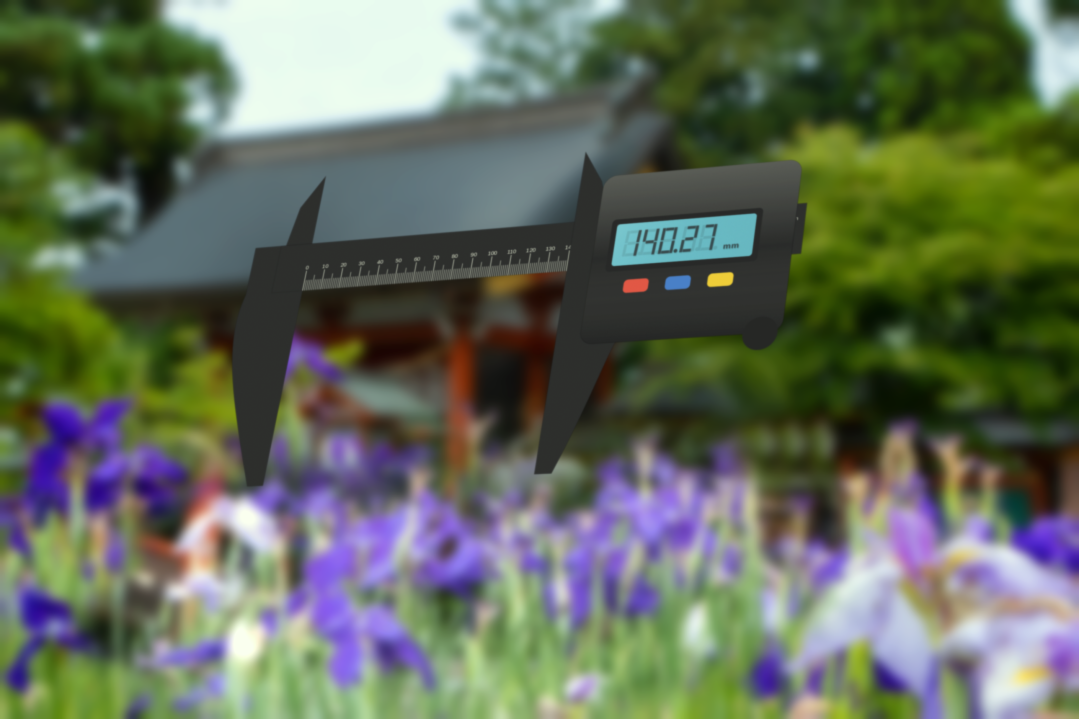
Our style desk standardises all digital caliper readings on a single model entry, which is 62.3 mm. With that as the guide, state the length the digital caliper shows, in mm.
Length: 140.27 mm
